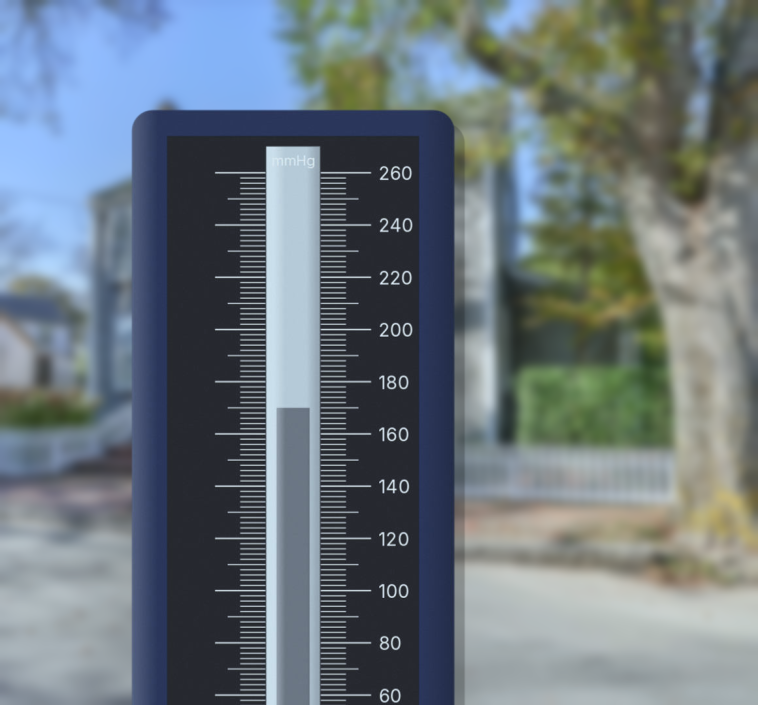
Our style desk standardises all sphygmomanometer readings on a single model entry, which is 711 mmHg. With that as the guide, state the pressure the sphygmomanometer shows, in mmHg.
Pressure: 170 mmHg
